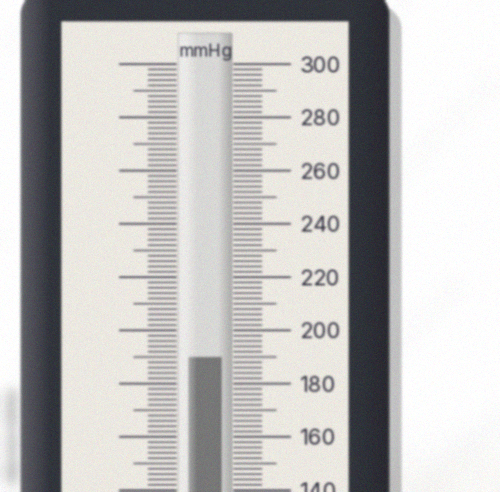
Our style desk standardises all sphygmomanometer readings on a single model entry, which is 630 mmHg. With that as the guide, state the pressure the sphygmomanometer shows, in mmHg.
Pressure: 190 mmHg
